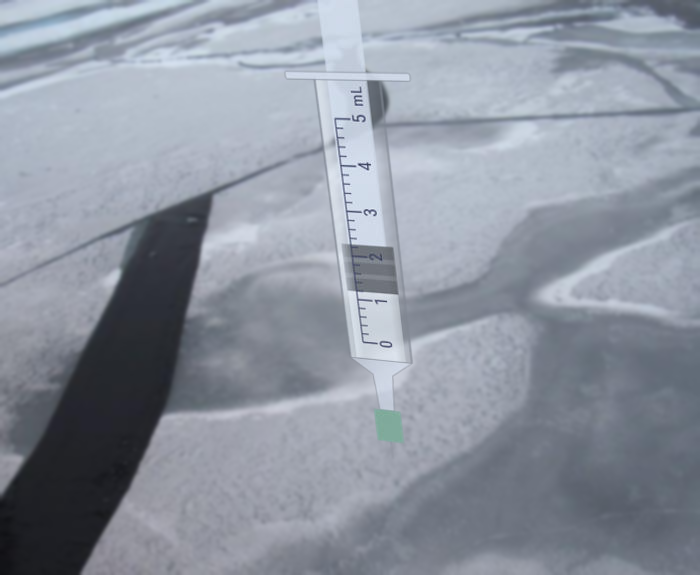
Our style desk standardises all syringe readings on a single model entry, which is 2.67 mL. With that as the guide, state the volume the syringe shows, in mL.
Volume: 1.2 mL
